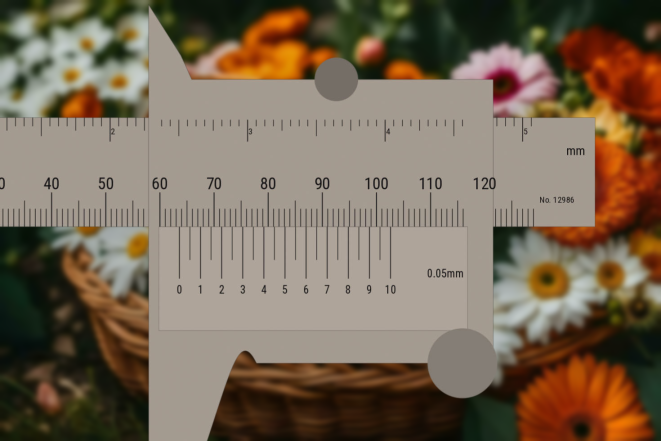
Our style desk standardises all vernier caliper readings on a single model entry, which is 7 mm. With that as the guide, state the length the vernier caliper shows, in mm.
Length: 63.6 mm
